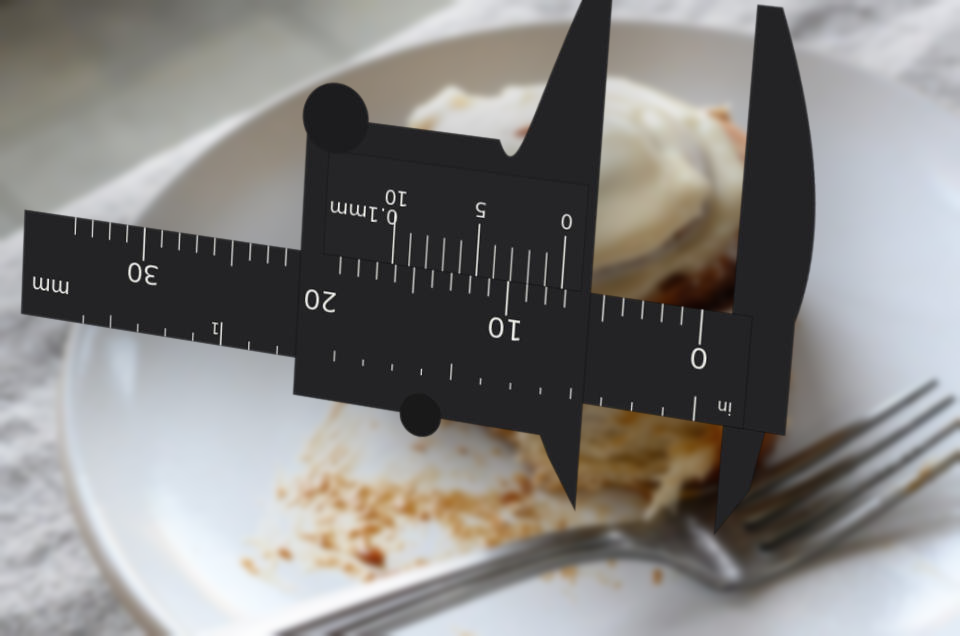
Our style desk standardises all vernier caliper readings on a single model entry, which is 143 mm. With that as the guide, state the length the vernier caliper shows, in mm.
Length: 7.2 mm
